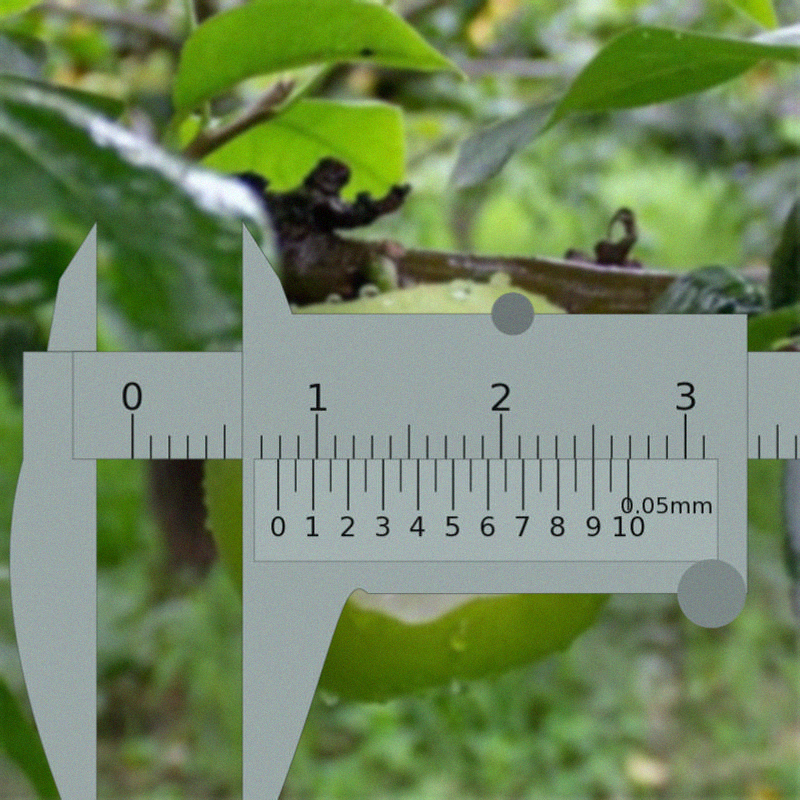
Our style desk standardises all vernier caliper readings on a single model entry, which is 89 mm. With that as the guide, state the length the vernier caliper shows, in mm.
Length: 7.9 mm
